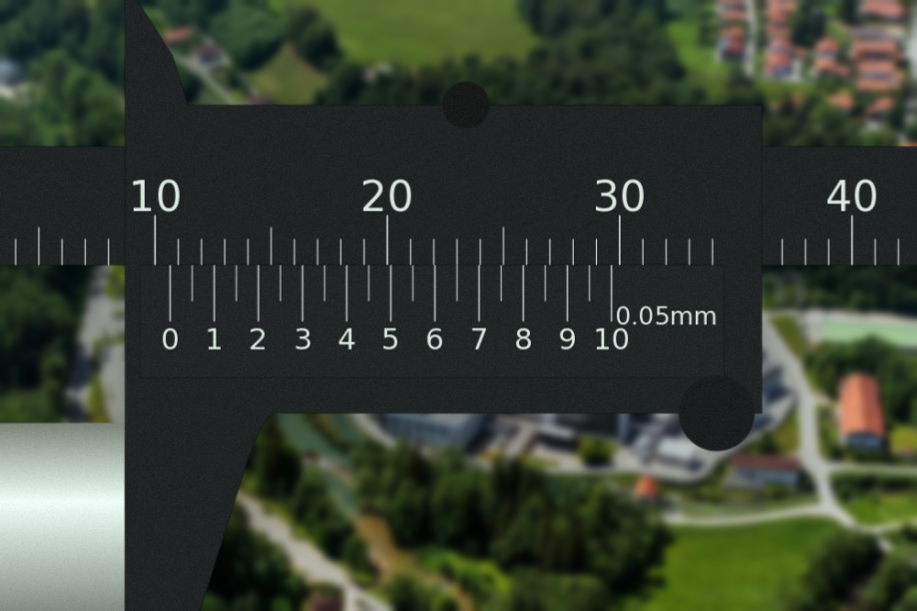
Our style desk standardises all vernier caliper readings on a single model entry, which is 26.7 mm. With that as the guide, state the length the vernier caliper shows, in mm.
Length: 10.65 mm
